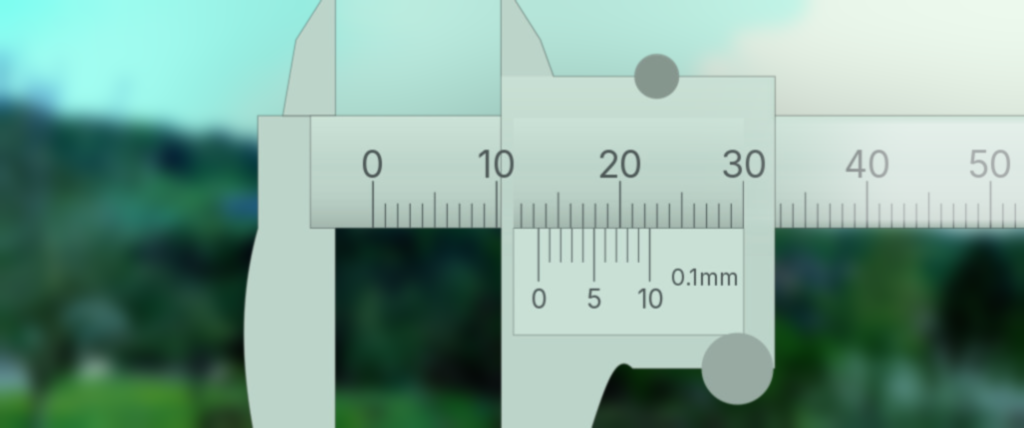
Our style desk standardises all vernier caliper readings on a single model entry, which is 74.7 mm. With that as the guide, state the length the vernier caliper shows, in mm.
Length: 13.4 mm
